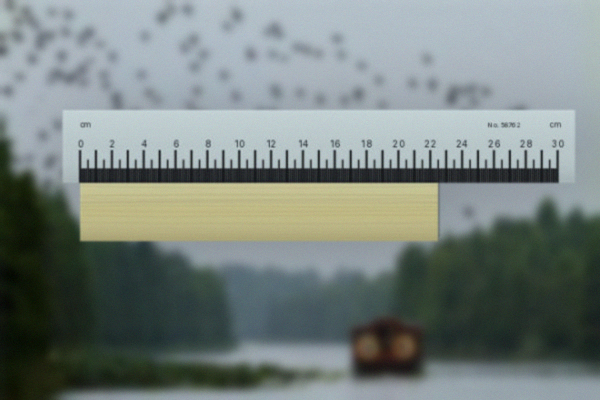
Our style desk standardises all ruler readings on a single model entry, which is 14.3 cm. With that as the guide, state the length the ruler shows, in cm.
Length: 22.5 cm
